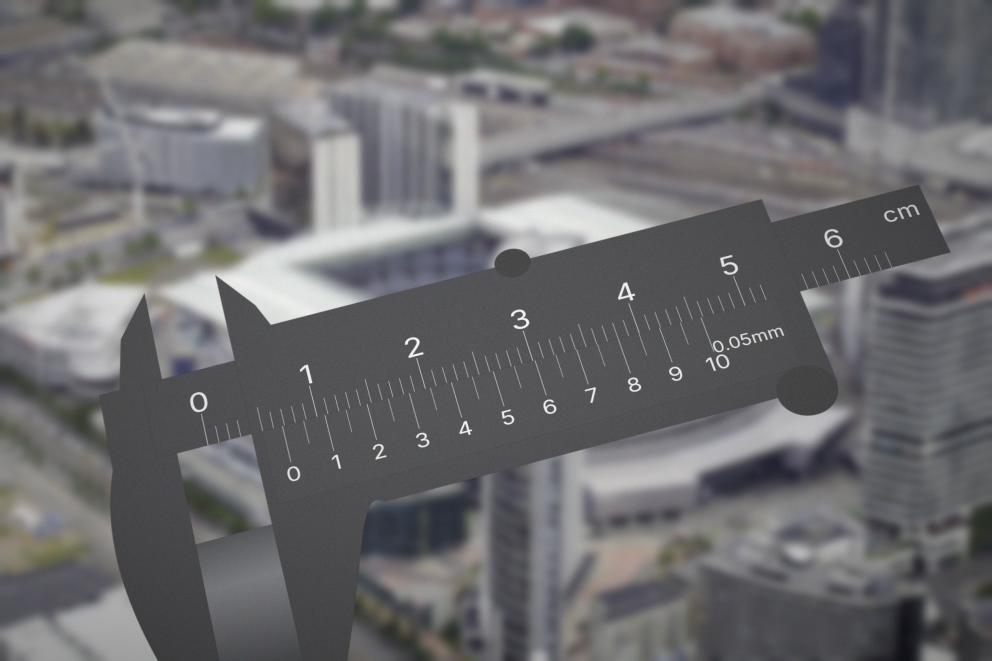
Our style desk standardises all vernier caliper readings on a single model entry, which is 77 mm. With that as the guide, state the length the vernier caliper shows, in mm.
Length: 6.8 mm
